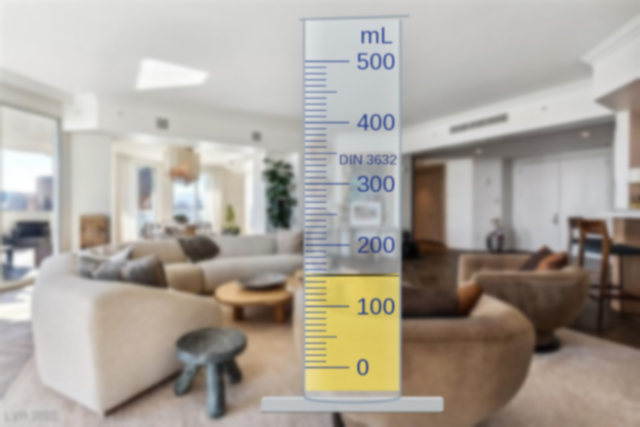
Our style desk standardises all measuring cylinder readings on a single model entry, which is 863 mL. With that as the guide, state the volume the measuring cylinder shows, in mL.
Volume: 150 mL
